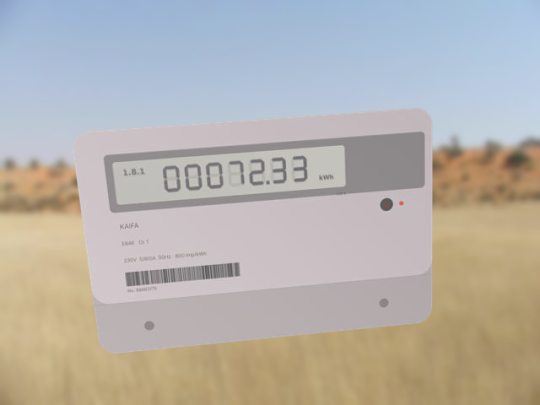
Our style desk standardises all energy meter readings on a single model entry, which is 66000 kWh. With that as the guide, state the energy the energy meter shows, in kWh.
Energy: 72.33 kWh
